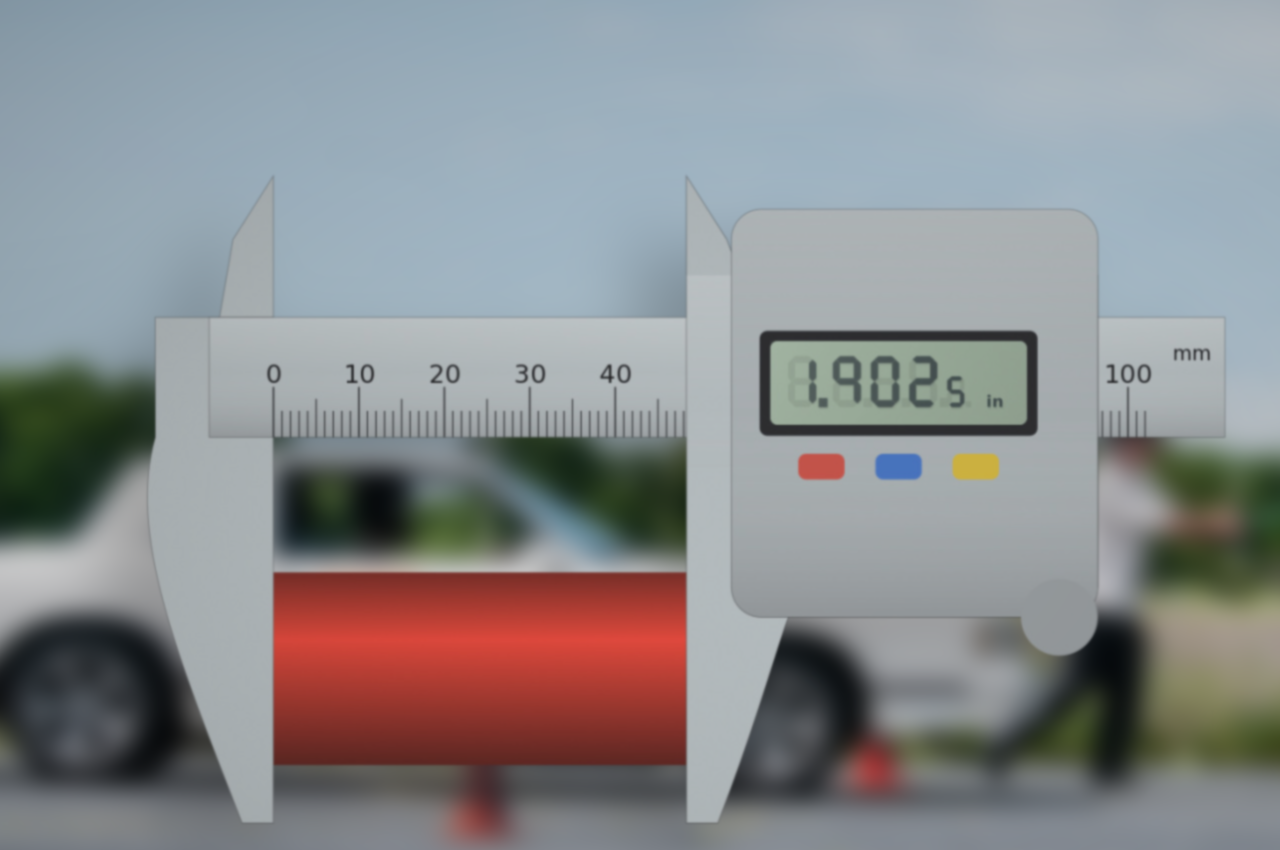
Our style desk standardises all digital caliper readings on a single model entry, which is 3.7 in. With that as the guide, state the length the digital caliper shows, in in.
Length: 1.9025 in
